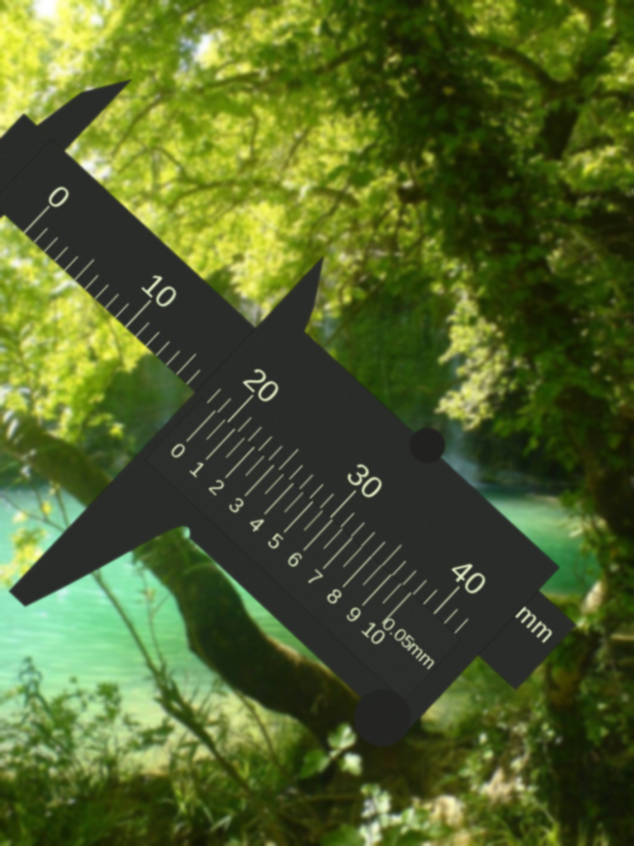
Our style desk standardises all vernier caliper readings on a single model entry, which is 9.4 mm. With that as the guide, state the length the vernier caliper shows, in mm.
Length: 18.8 mm
